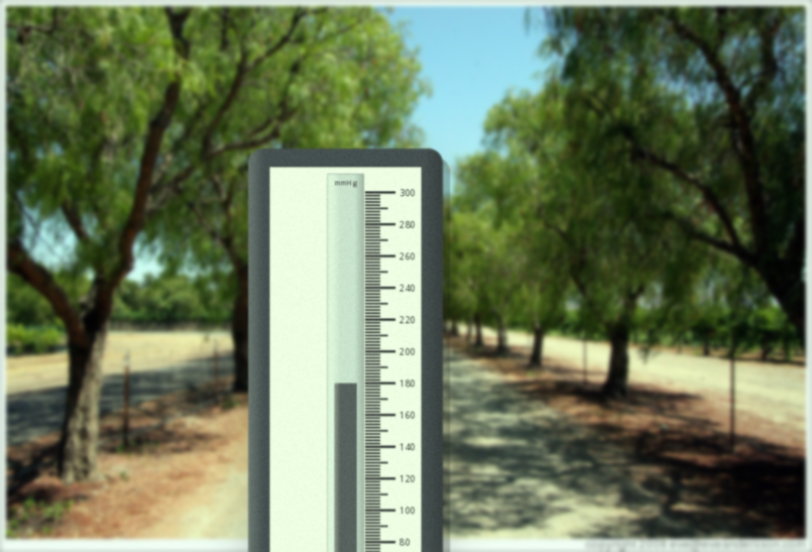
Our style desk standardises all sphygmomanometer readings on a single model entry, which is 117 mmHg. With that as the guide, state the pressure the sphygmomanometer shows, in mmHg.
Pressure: 180 mmHg
